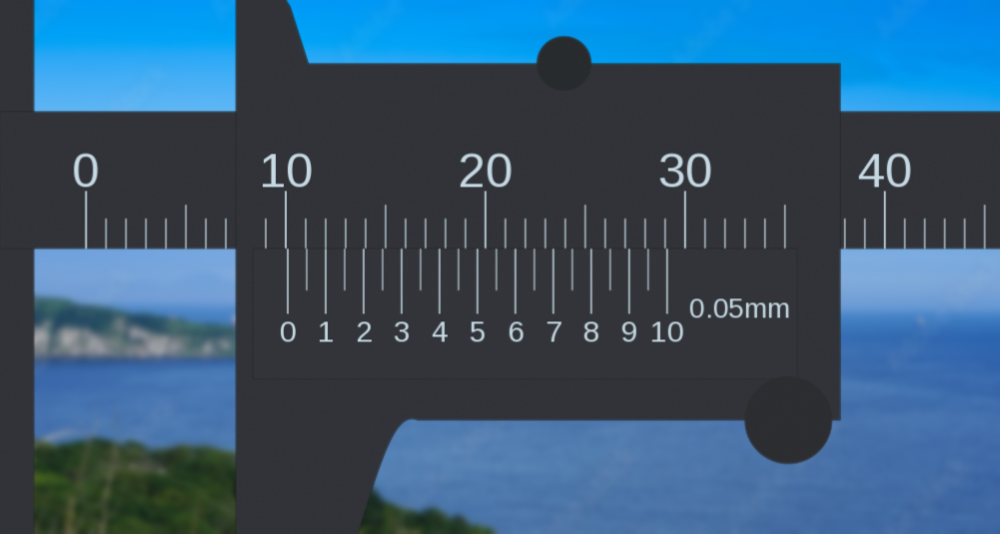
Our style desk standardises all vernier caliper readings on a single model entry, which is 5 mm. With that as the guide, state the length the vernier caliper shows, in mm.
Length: 10.1 mm
